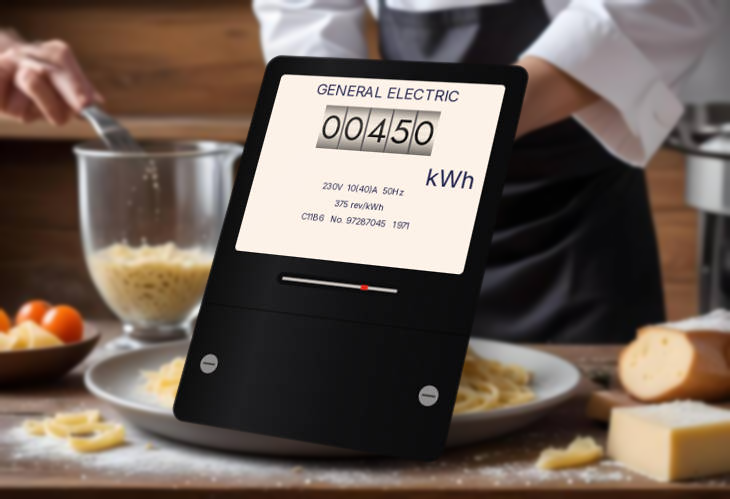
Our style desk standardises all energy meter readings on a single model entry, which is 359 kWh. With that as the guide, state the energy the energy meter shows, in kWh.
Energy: 450 kWh
